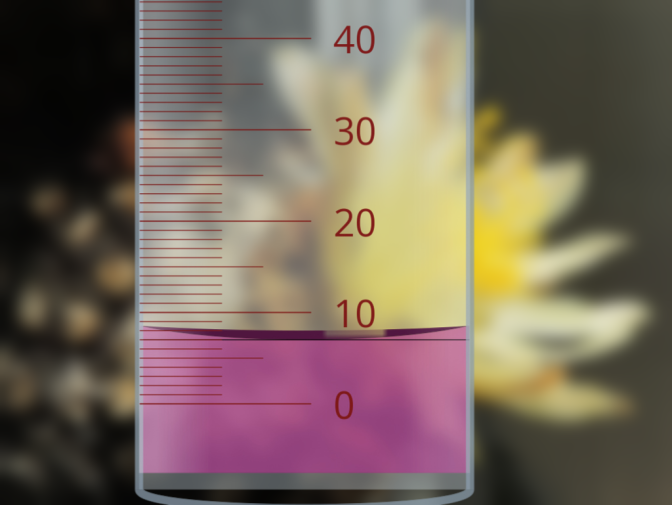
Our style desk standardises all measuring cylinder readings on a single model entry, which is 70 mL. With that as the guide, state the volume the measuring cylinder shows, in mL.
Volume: 7 mL
